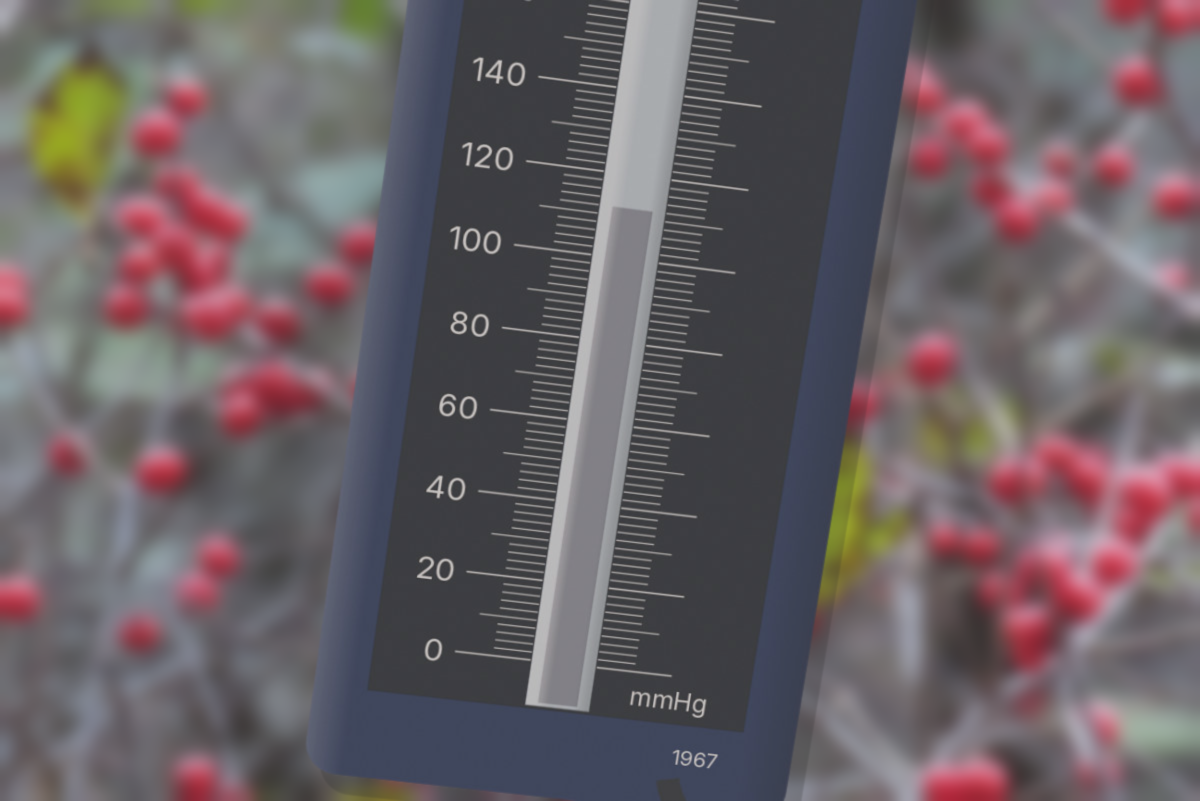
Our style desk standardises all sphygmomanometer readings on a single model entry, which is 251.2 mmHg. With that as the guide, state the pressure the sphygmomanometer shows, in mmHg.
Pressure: 112 mmHg
